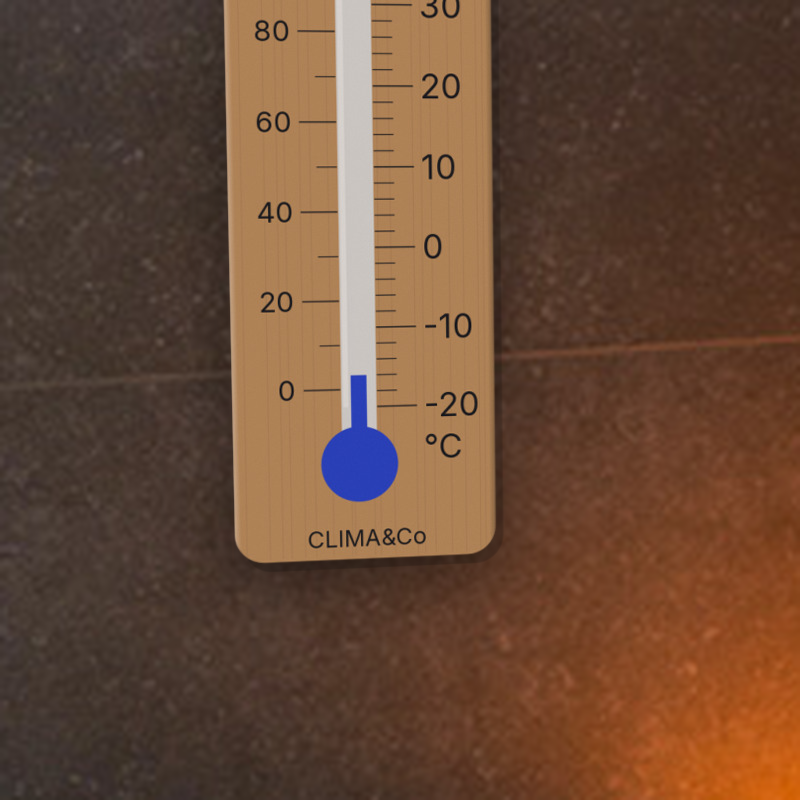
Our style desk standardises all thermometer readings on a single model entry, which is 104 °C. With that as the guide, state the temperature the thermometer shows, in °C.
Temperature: -16 °C
